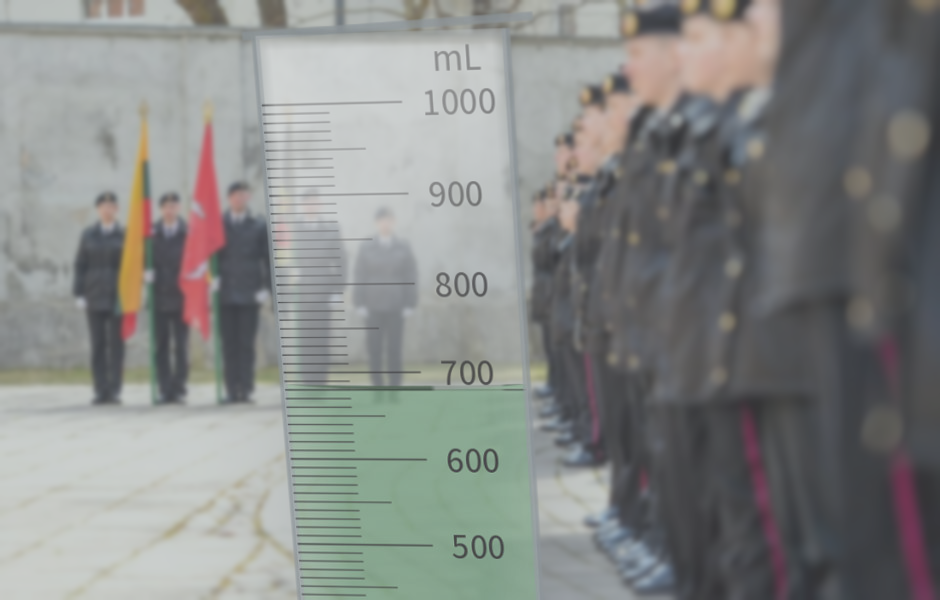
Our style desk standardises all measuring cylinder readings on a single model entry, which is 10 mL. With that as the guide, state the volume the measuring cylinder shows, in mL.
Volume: 680 mL
